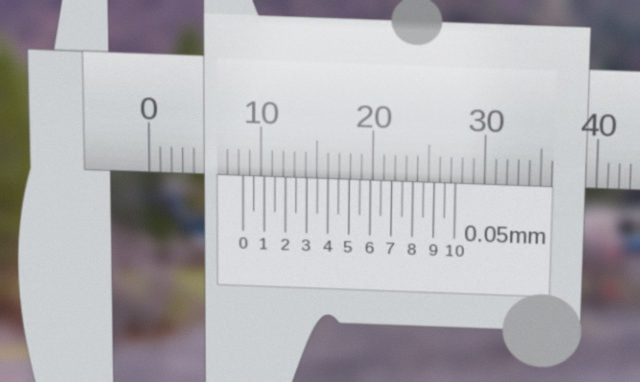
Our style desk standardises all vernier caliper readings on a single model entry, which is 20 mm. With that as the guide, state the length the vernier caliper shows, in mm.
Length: 8.4 mm
